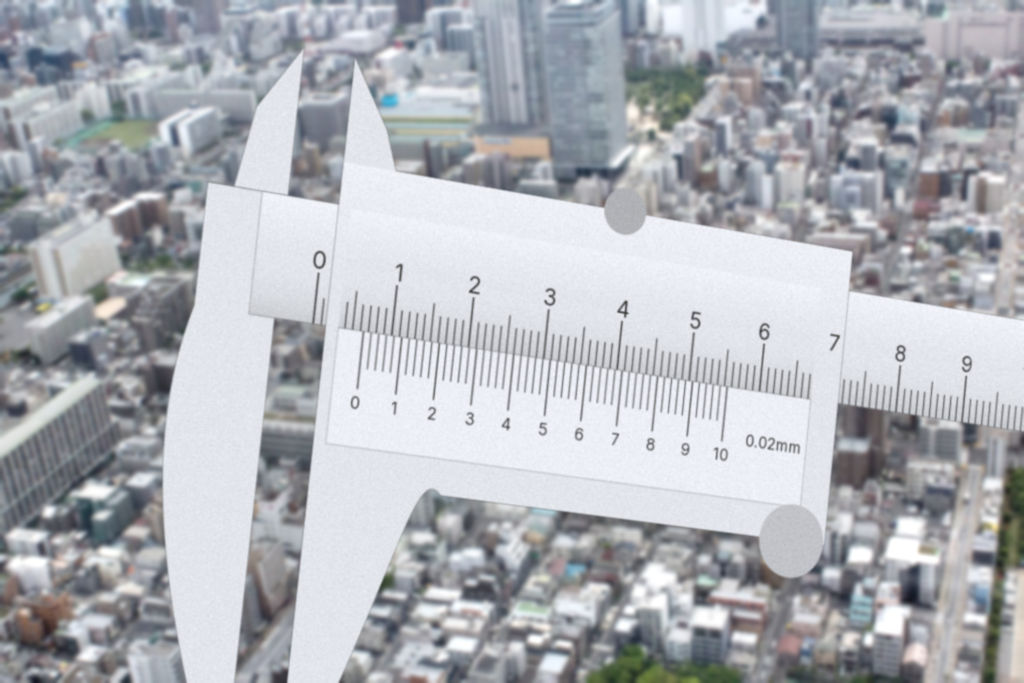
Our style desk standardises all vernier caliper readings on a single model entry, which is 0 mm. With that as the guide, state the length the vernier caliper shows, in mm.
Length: 6.4 mm
